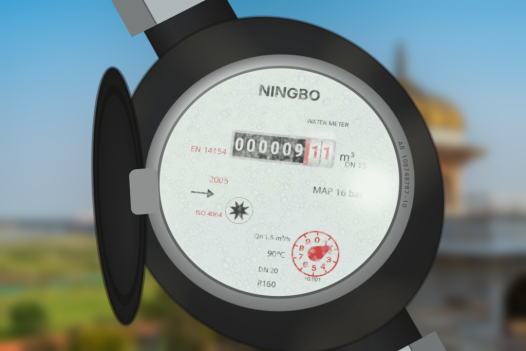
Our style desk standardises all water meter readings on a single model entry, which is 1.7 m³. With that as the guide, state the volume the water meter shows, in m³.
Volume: 9.111 m³
